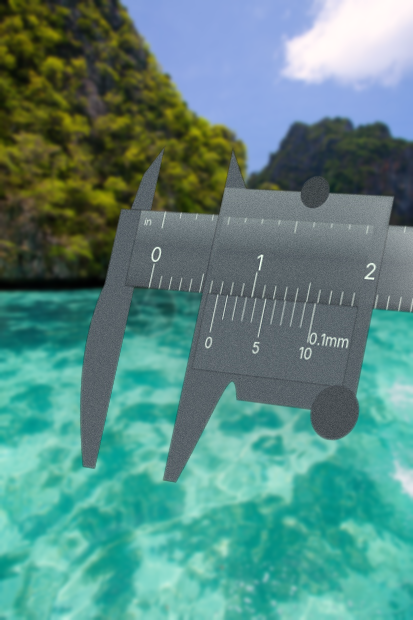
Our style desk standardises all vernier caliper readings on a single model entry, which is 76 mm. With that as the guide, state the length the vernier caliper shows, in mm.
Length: 6.8 mm
